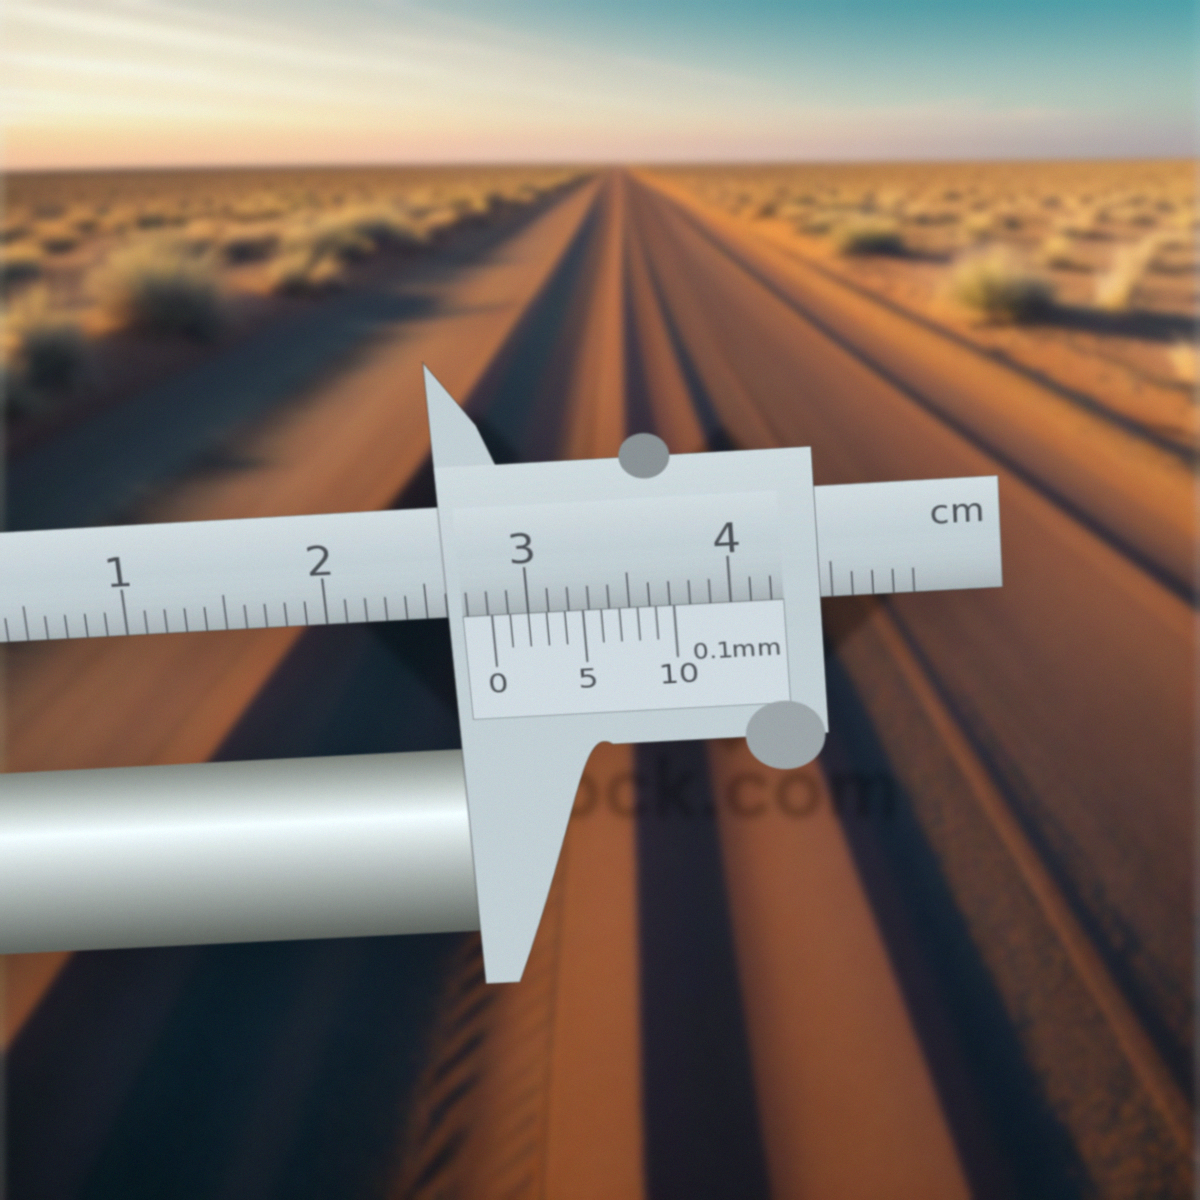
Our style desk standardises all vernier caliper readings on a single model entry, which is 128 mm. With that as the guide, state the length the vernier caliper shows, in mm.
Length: 28.2 mm
